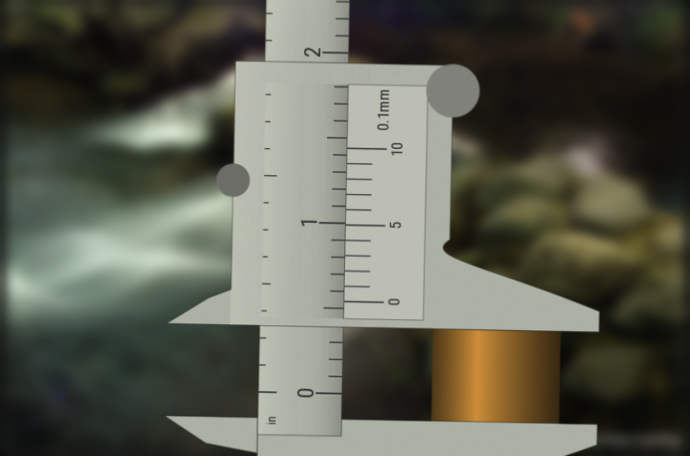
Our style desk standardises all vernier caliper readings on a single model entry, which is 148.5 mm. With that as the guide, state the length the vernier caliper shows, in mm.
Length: 5.4 mm
